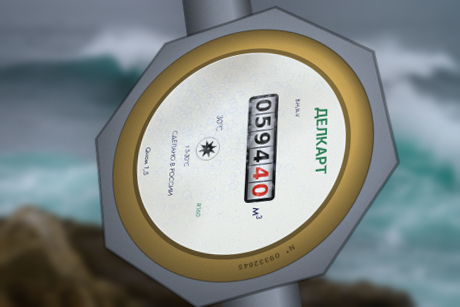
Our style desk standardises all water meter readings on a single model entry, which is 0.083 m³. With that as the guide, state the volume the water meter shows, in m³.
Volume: 594.40 m³
